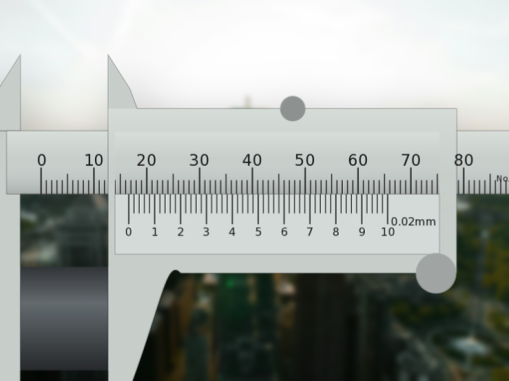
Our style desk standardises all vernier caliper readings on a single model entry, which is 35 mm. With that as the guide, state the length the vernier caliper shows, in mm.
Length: 16.6 mm
